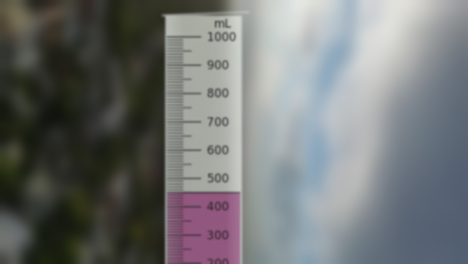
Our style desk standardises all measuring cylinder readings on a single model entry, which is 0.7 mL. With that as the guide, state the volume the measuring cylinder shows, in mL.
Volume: 450 mL
